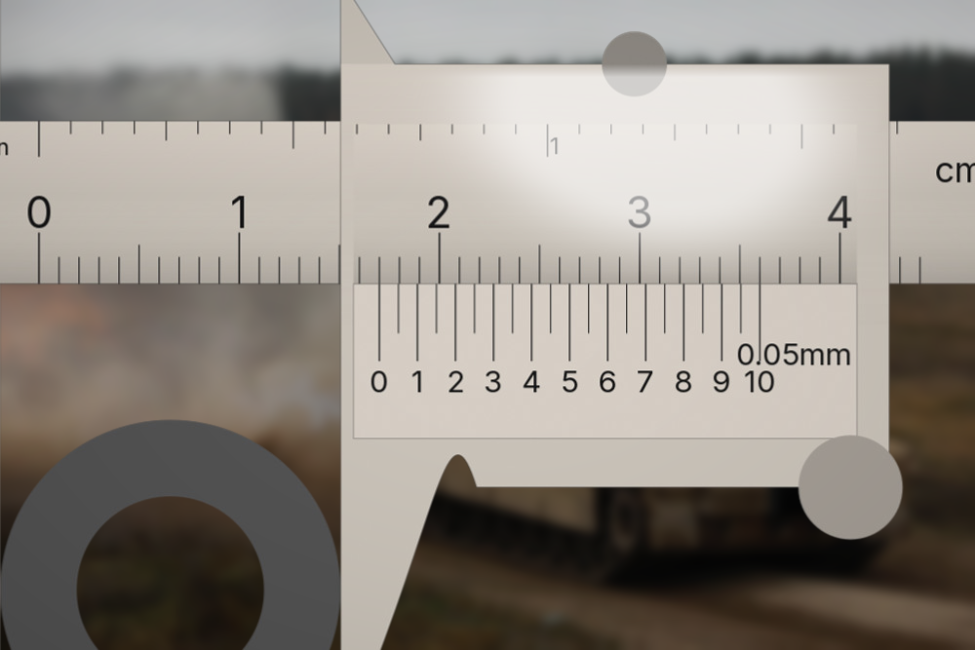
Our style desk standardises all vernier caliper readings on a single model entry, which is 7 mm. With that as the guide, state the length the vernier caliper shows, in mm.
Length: 17.0 mm
